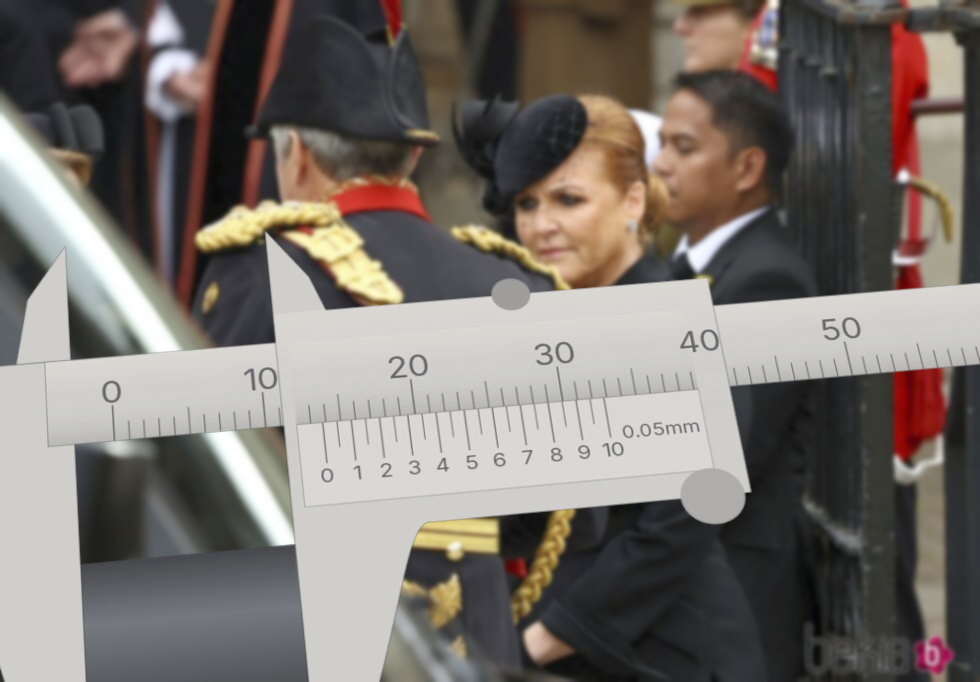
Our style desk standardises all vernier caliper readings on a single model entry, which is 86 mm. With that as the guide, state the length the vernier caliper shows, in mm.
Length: 13.8 mm
